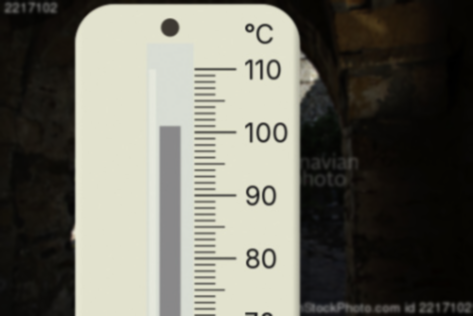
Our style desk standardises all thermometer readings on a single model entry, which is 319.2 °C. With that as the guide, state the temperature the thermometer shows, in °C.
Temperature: 101 °C
